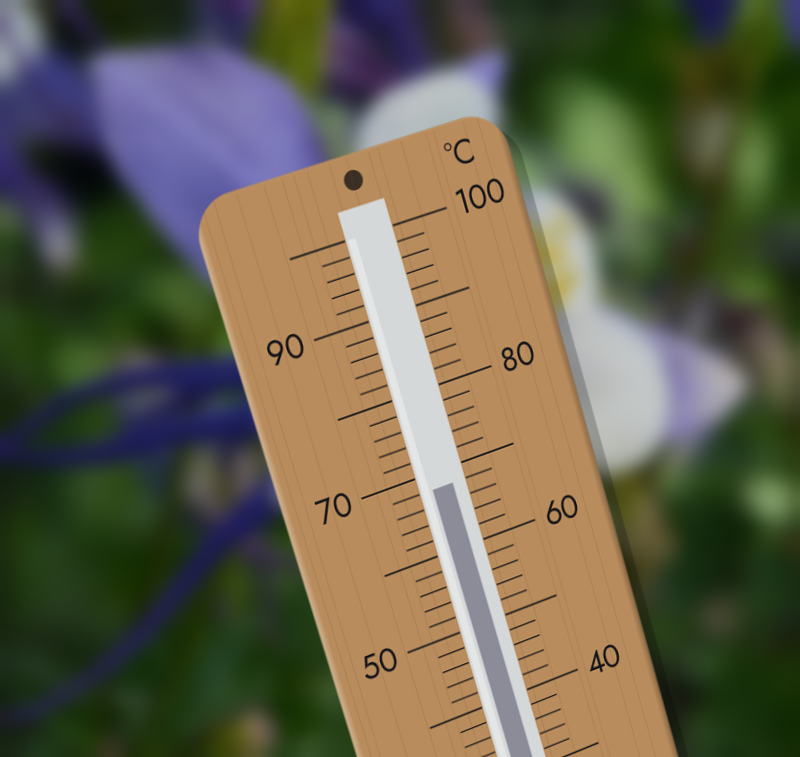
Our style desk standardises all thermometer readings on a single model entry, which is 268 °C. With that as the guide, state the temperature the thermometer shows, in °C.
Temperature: 68 °C
